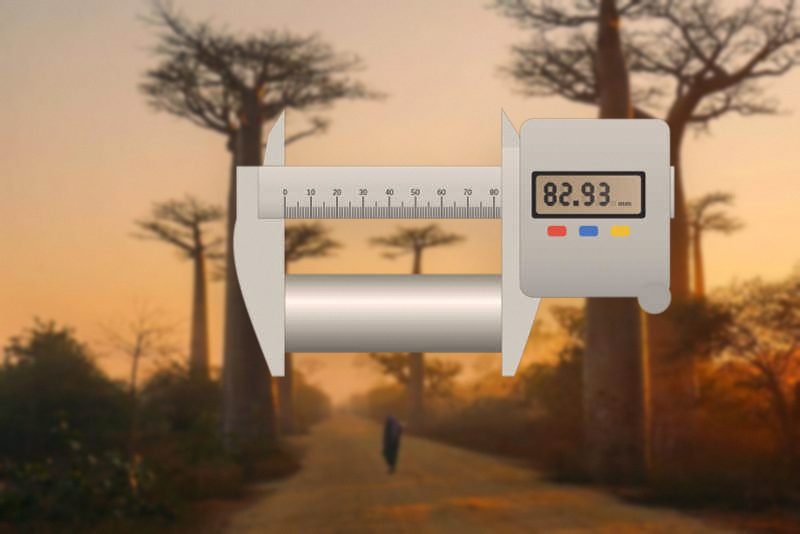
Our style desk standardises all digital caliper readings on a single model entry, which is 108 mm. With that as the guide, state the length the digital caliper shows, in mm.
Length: 82.93 mm
